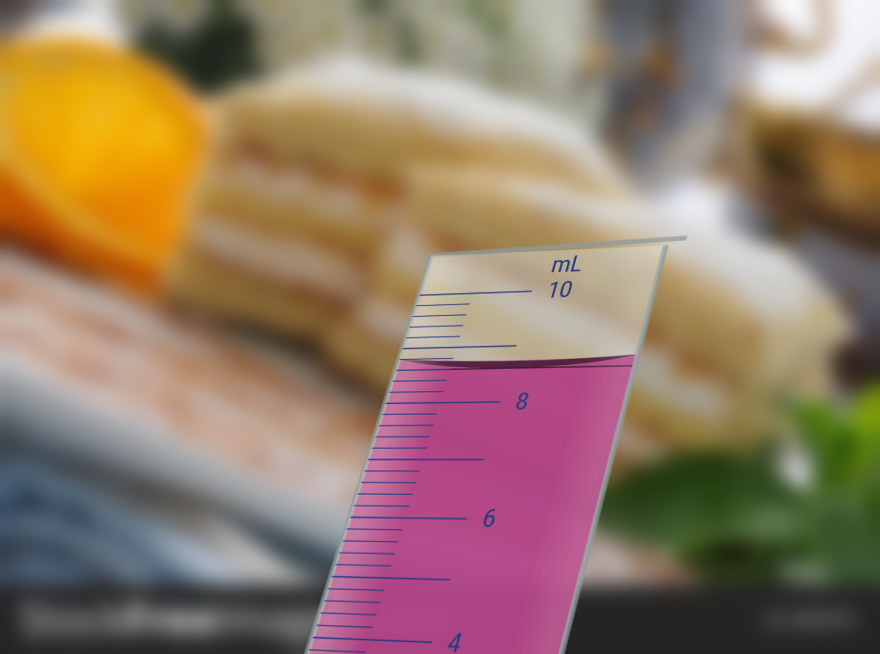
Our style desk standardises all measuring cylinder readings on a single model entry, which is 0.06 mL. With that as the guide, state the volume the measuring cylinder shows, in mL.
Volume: 8.6 mL
